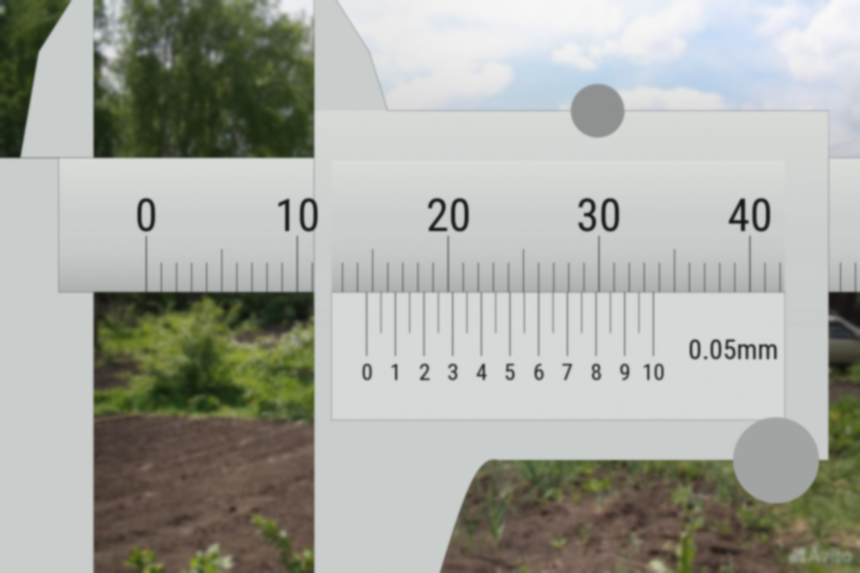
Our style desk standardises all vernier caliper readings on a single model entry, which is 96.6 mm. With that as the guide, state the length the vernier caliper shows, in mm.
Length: 14.6 mm
